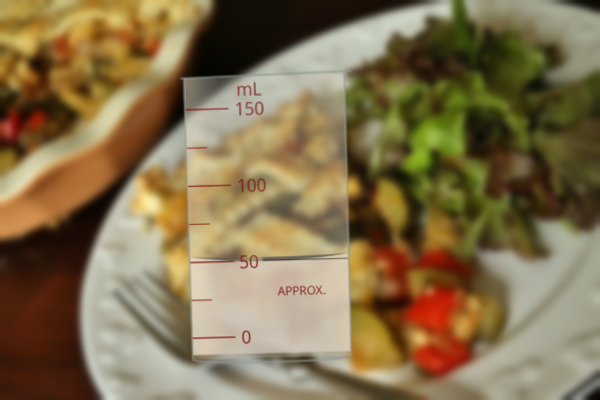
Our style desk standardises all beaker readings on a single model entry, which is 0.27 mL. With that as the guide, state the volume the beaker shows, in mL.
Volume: 50 mL
